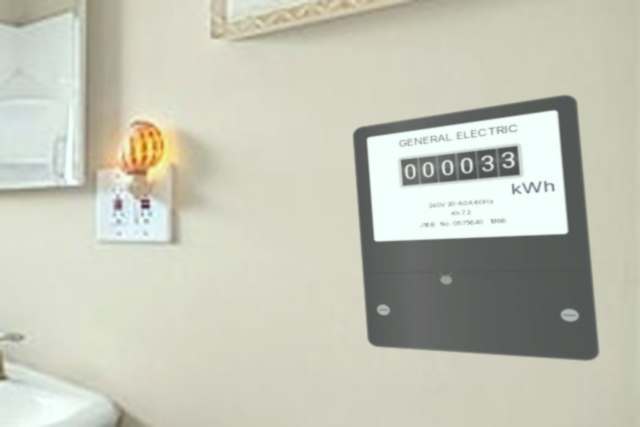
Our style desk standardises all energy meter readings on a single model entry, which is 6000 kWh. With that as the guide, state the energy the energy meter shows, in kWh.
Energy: 33 kWh
